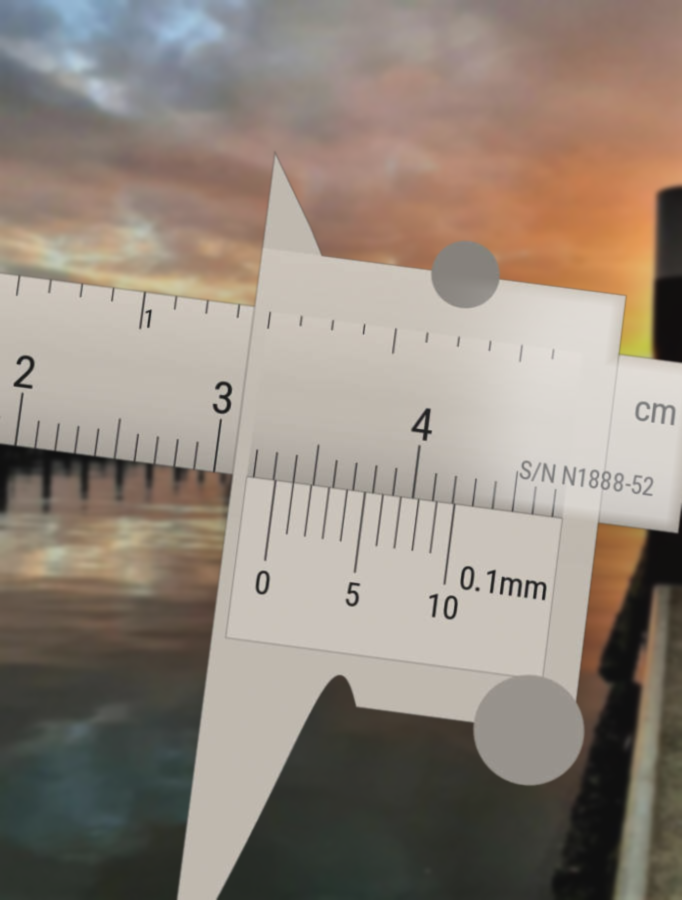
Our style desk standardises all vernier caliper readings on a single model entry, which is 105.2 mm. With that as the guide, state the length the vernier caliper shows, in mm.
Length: 33.1 mm
